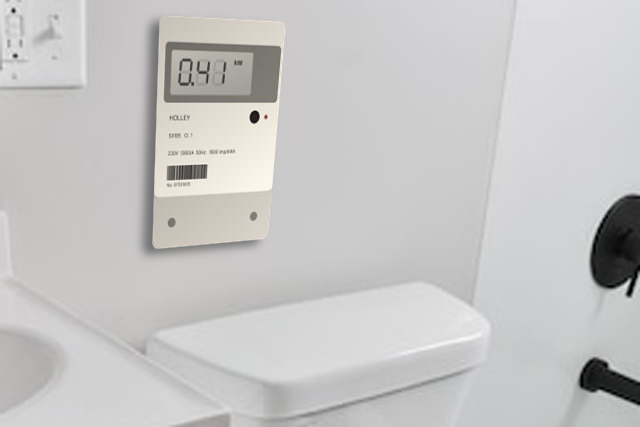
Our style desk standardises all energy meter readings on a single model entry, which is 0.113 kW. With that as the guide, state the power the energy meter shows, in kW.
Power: 0.41 kW
